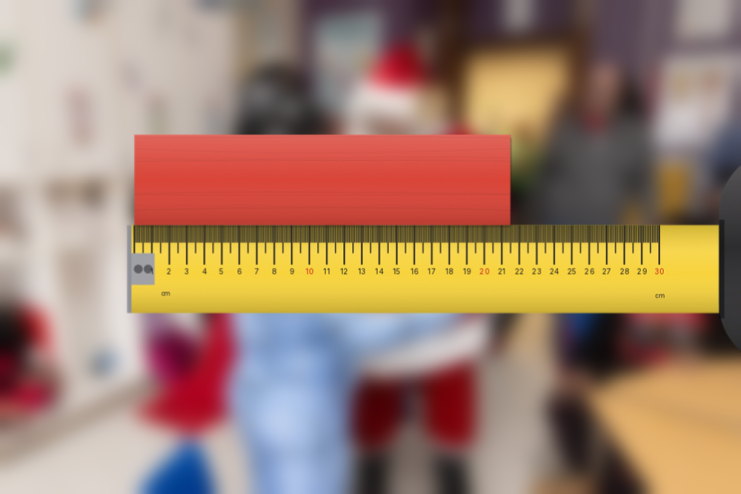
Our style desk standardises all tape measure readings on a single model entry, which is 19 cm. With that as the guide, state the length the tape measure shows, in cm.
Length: 21.5 cm
